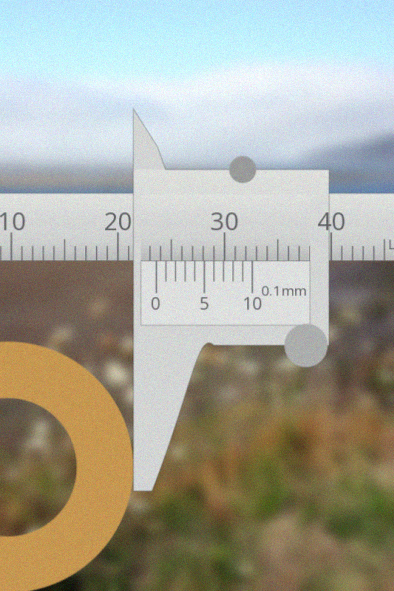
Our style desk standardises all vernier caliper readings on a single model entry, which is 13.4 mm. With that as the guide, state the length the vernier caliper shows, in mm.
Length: 23.6 mm
